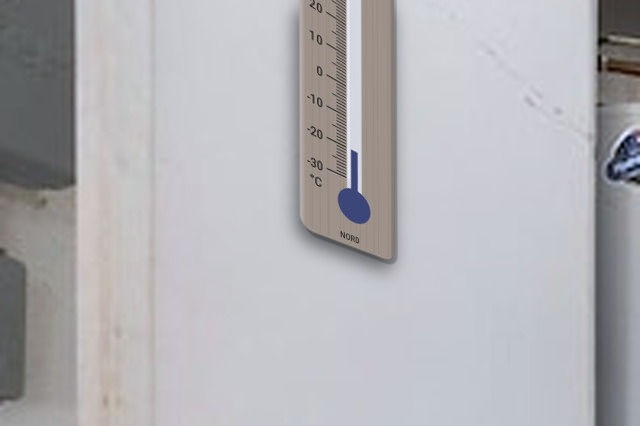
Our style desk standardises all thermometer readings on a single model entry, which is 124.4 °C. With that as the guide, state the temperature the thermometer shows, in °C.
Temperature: -20 °C
